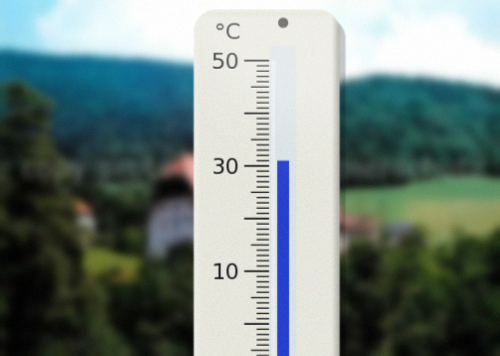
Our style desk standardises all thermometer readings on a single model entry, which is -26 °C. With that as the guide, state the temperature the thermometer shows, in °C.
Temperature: 31 °C
